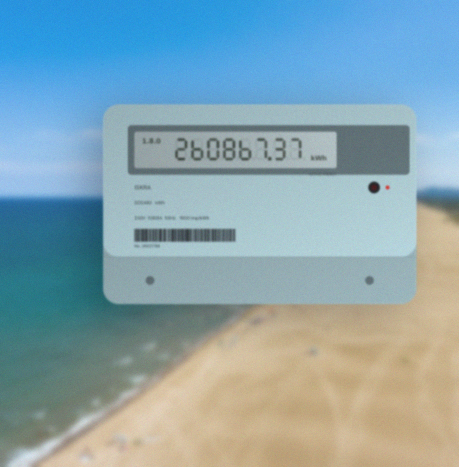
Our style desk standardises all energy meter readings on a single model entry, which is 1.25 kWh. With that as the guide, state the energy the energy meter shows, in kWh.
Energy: 260867.37 kWh
